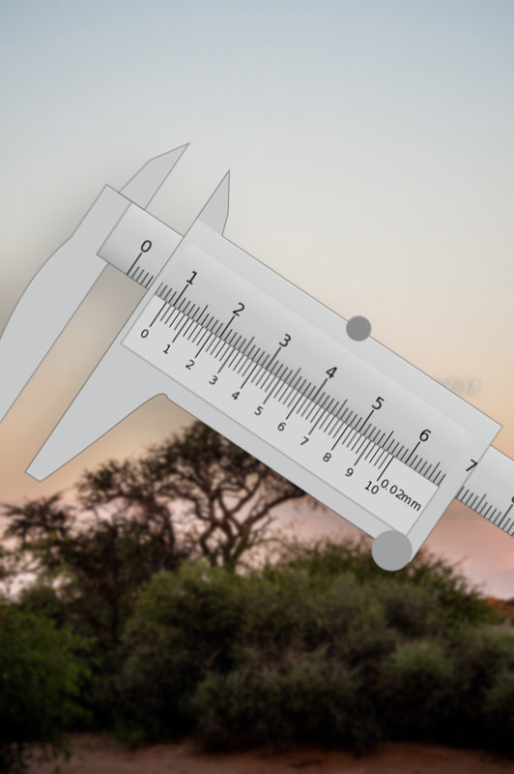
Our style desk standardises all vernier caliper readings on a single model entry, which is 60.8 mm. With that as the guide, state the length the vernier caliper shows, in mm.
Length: 8.6 mm
